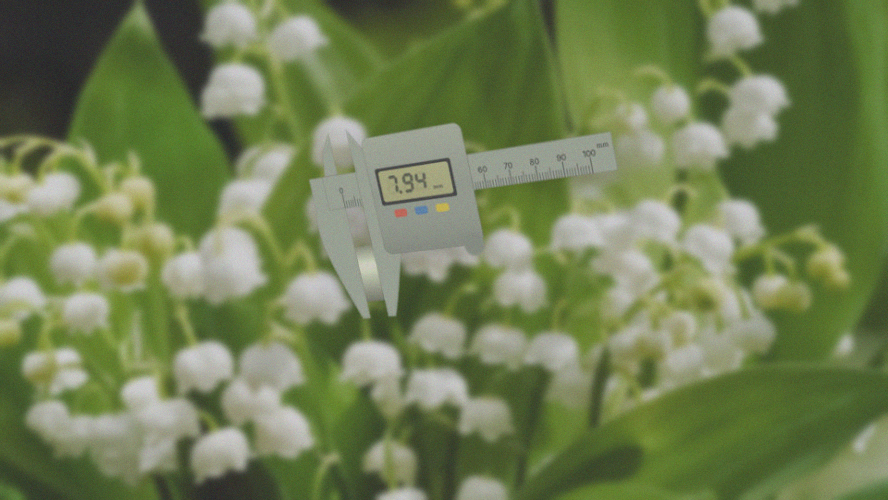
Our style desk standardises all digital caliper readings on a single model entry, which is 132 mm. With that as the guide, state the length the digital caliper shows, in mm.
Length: 7.94 mm
